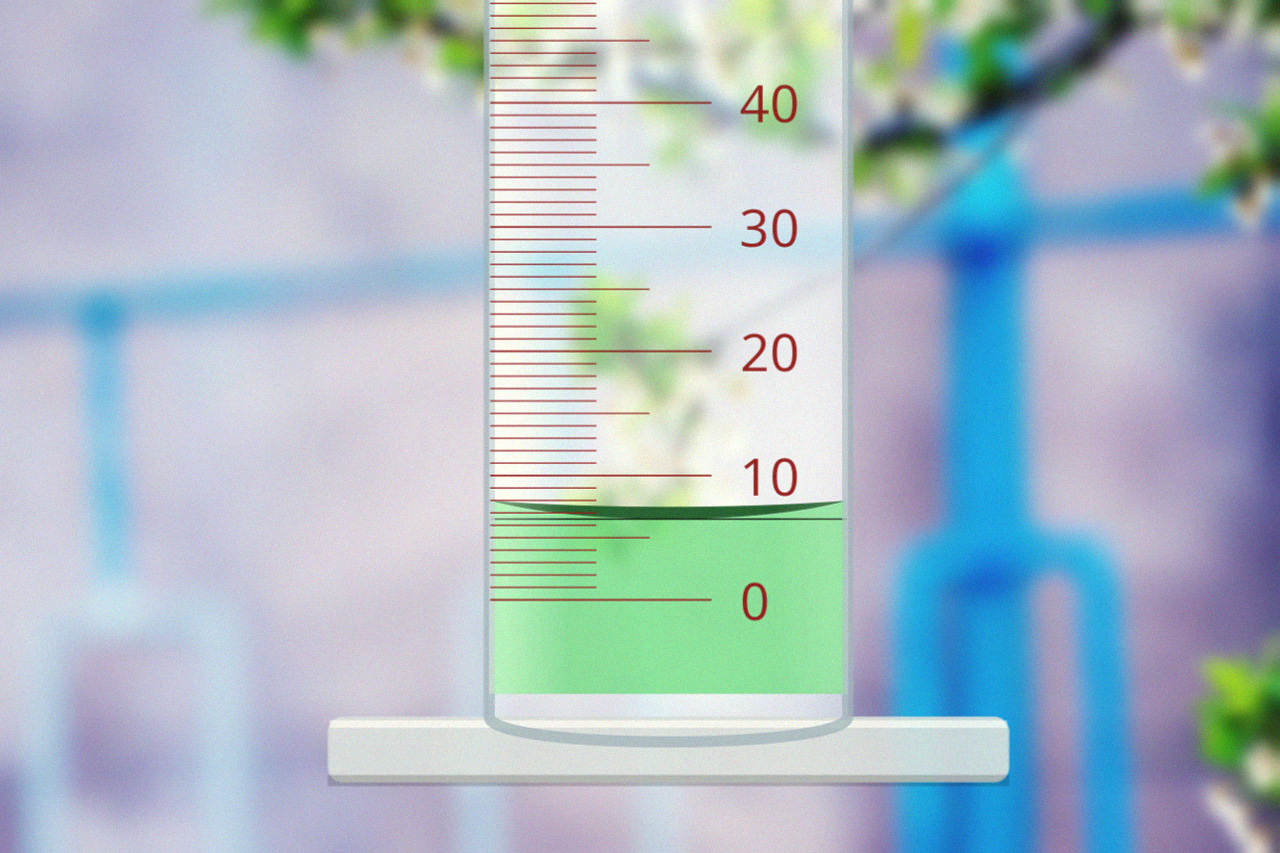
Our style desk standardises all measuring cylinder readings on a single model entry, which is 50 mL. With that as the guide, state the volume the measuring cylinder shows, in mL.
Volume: 6.5 mL
